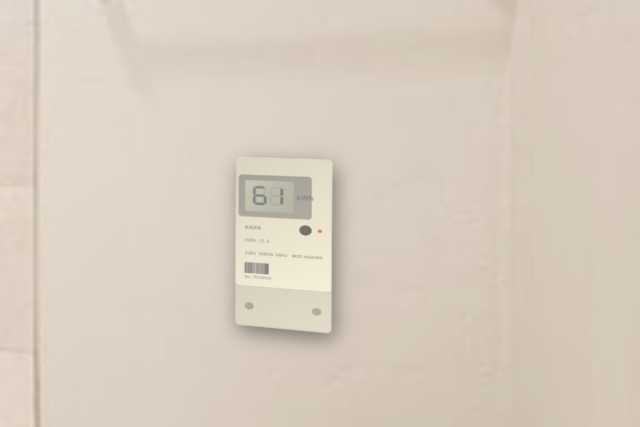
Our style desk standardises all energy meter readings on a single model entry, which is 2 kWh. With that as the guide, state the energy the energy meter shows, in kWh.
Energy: 61 kWh
